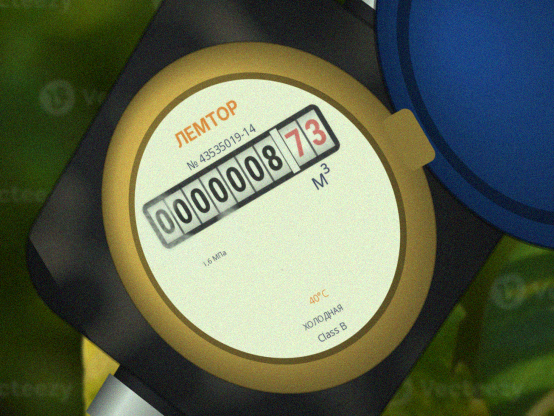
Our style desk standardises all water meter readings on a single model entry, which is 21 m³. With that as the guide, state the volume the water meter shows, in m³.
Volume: 8.73 m³
